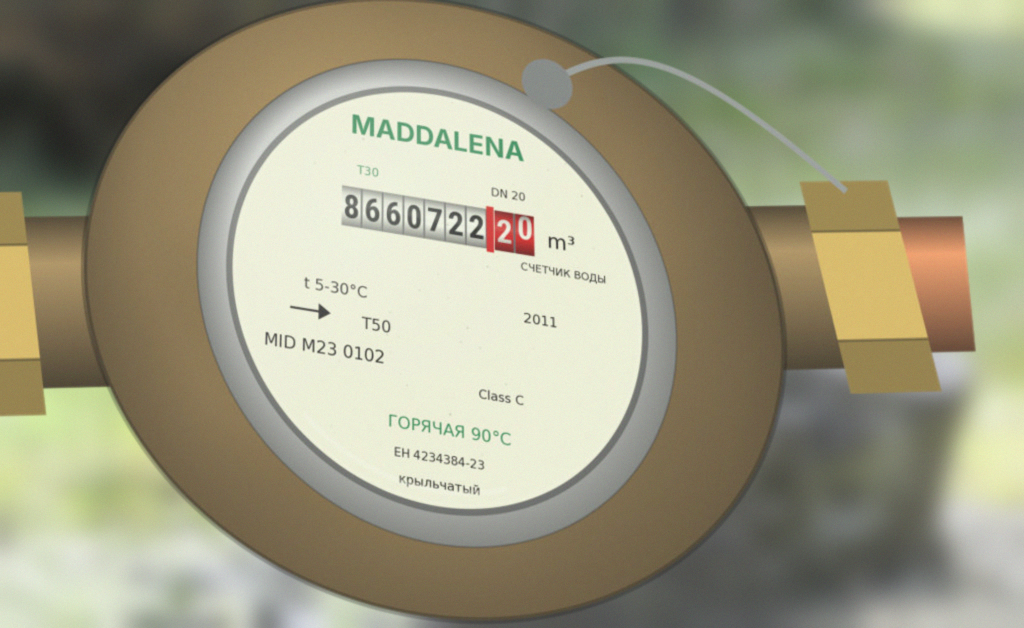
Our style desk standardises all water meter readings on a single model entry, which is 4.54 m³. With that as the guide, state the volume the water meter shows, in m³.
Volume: 8660722.20 m³
